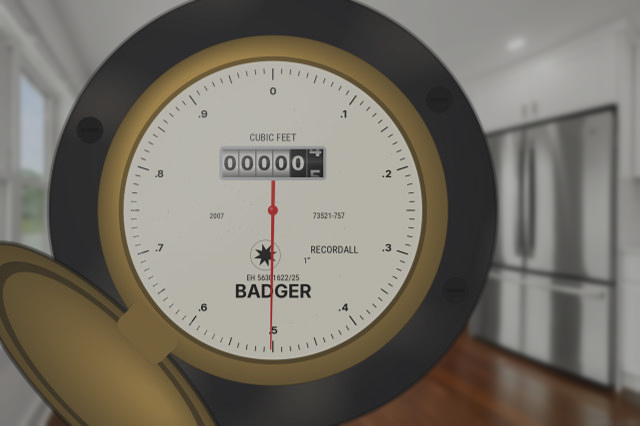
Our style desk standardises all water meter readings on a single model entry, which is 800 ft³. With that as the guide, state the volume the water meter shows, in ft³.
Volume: 4.50 ft³
